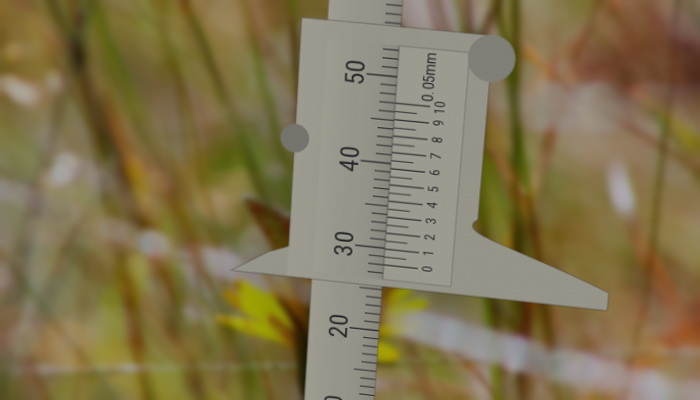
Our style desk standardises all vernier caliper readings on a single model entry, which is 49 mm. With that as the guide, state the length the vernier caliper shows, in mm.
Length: 28.0 mm
